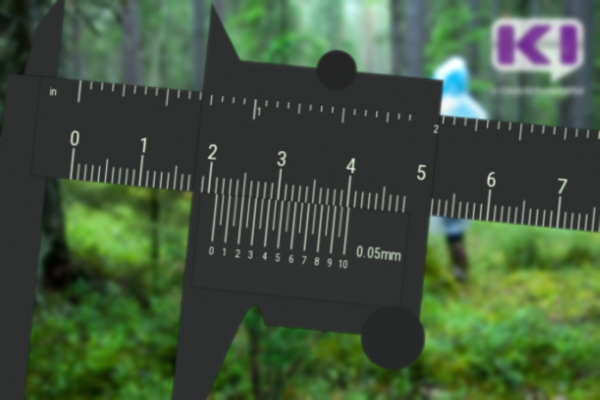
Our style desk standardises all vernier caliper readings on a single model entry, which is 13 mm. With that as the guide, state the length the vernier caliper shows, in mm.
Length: 21.2 mm
